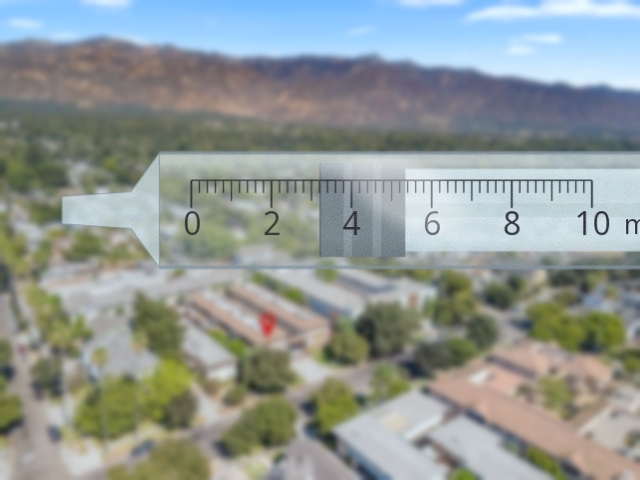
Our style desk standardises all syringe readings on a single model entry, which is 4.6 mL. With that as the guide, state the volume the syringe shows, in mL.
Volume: 3.2 mL
